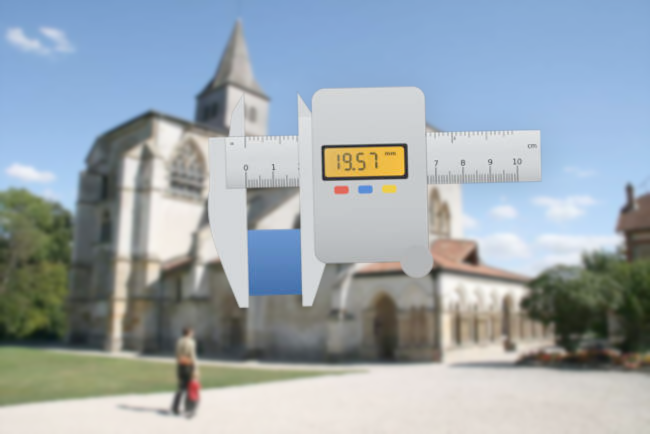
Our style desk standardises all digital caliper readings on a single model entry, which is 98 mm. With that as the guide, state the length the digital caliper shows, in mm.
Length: 19.57 mm
